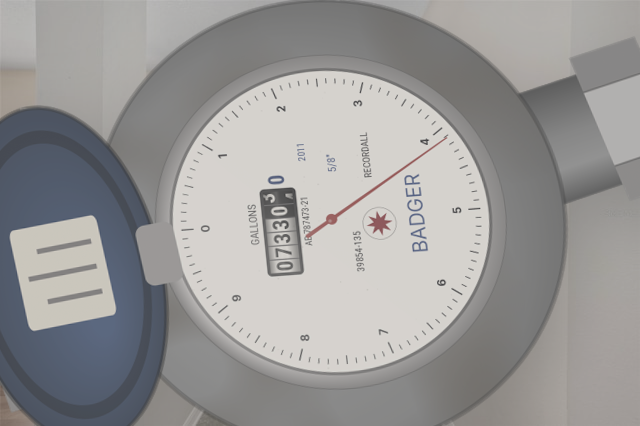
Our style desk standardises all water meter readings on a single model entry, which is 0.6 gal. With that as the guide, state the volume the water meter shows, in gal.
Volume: 733034.1 gal
